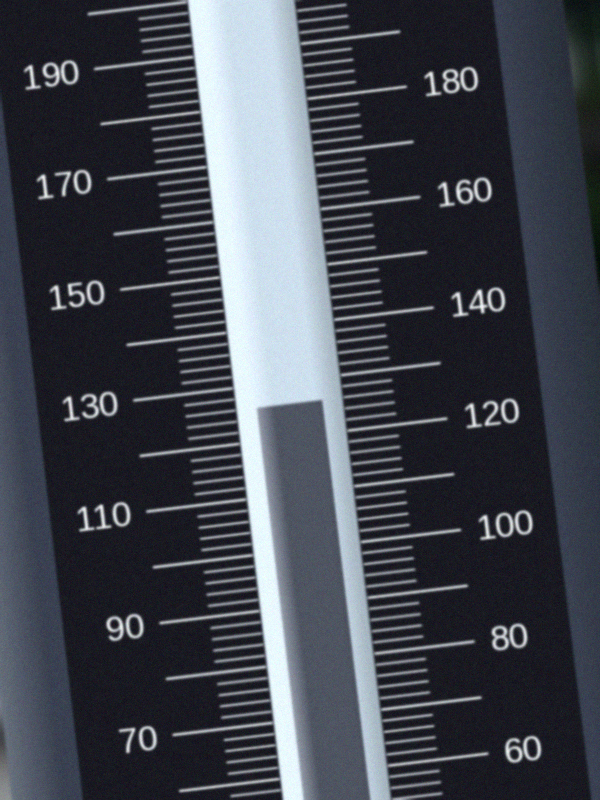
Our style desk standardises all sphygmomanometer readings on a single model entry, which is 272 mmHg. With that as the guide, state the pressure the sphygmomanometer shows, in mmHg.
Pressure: 126 mmHg
